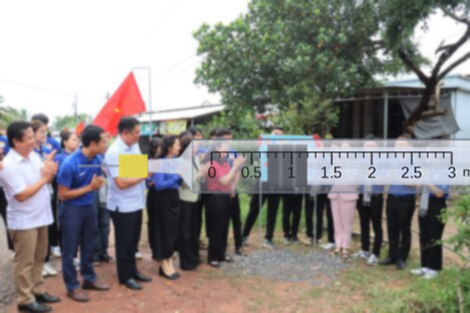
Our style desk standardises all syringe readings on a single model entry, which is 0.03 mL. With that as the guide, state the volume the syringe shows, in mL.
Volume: 0.7 mL
